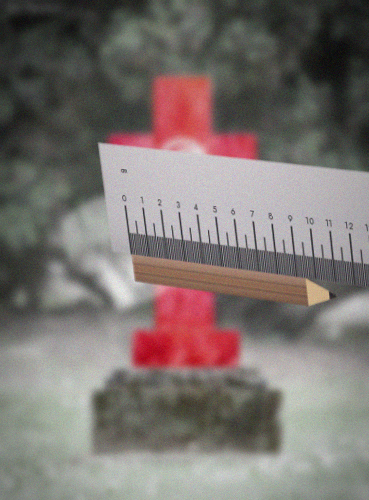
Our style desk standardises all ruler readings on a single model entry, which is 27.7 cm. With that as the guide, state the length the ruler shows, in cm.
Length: 11 cm
